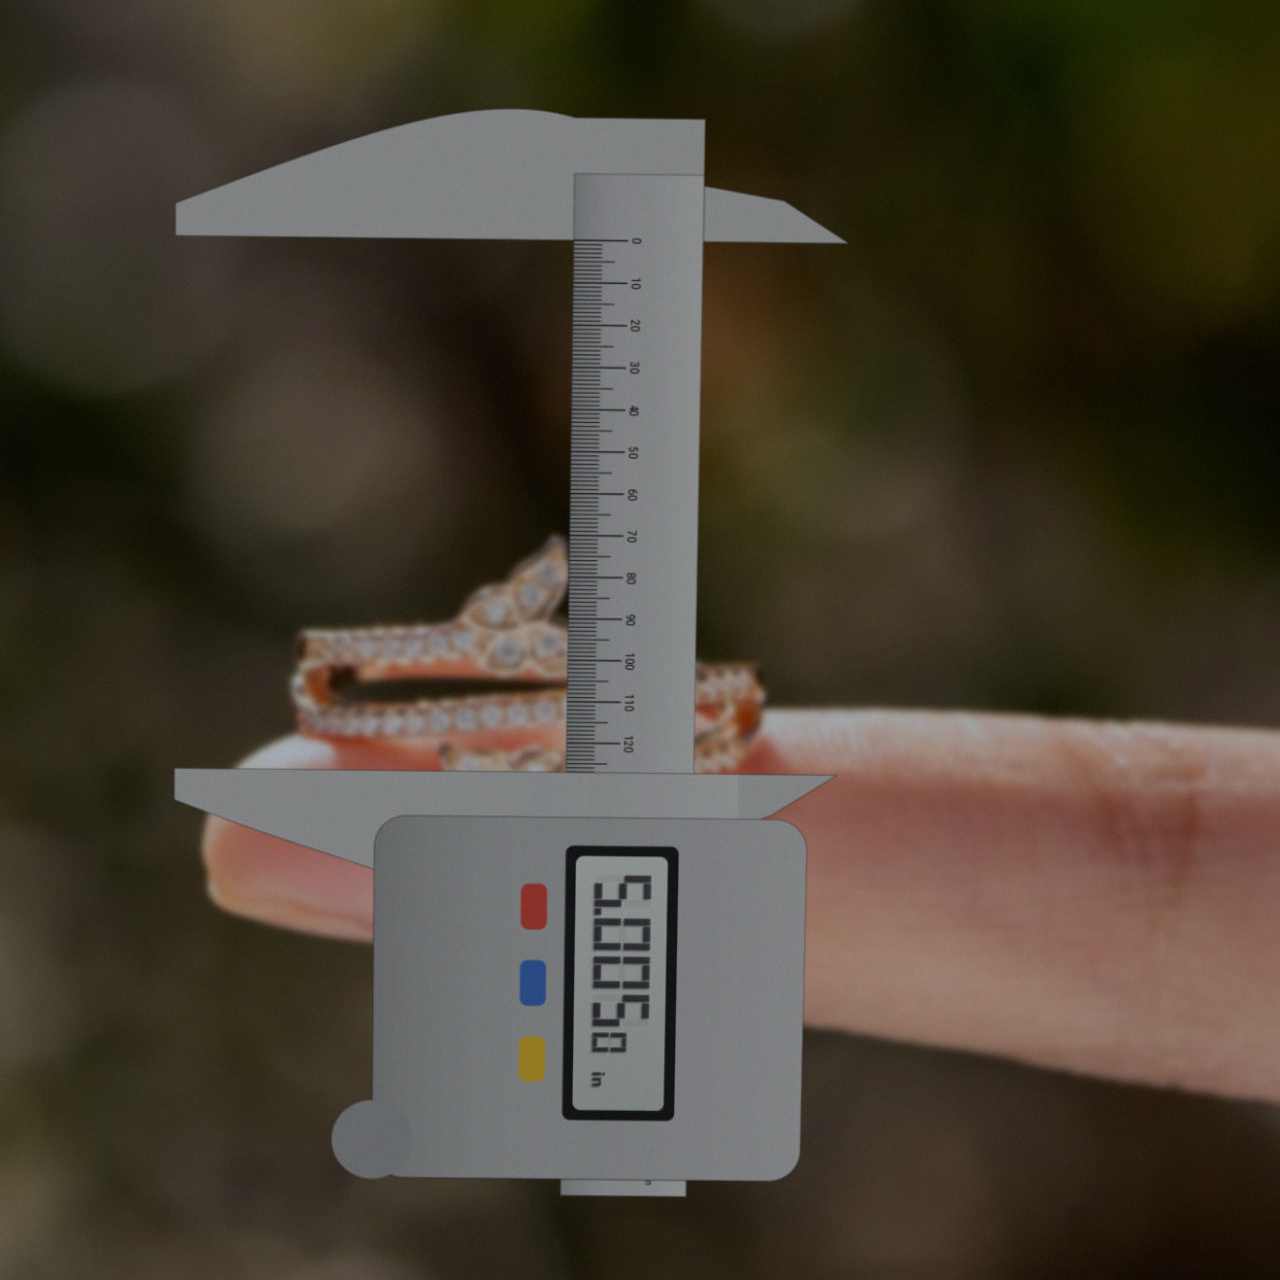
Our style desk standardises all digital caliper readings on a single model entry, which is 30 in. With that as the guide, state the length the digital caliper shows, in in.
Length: 5.0050 in
